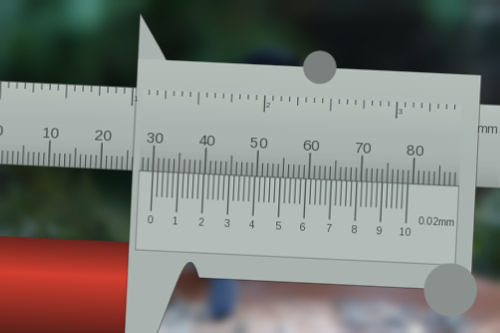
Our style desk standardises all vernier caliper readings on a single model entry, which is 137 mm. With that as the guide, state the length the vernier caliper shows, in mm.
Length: 30.0 mm
